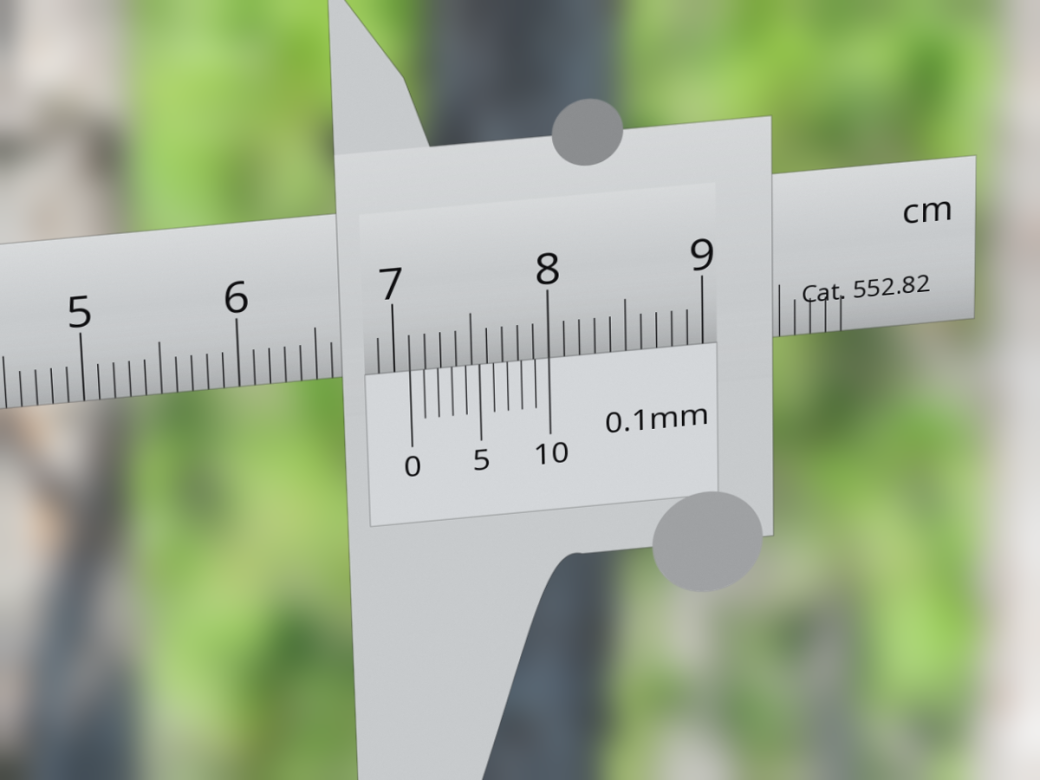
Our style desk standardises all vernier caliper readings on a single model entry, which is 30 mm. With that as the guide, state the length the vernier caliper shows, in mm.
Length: 71.0 mm
